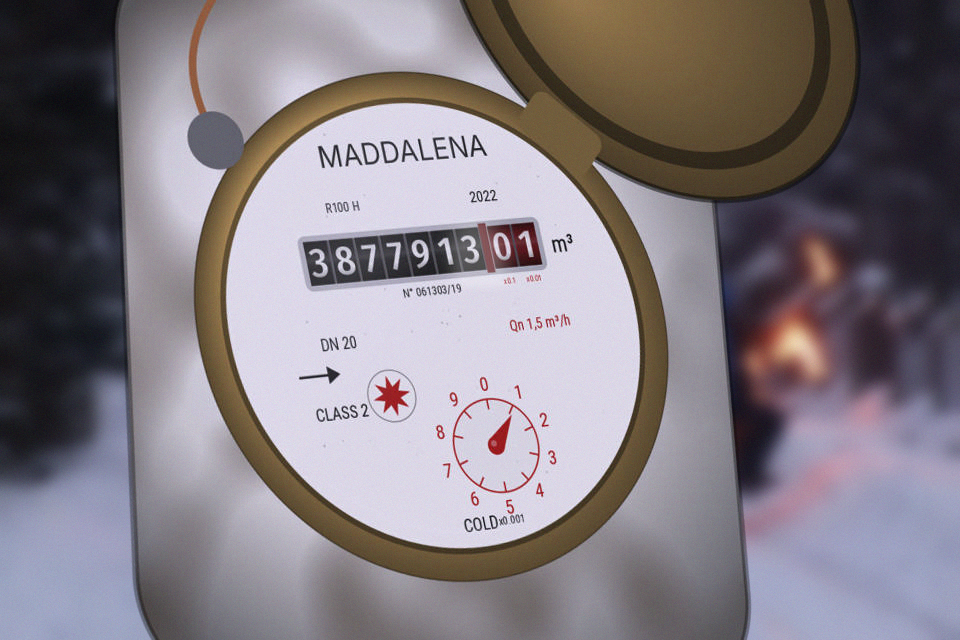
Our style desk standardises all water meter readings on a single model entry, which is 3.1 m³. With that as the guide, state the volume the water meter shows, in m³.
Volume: 3877913.011 m³
